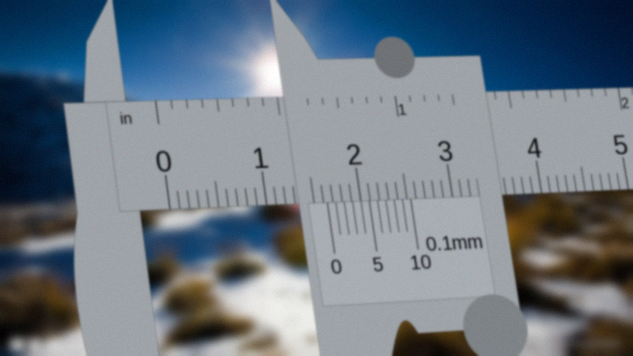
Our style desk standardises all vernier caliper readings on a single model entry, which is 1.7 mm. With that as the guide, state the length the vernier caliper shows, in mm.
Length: 16.4 mm
